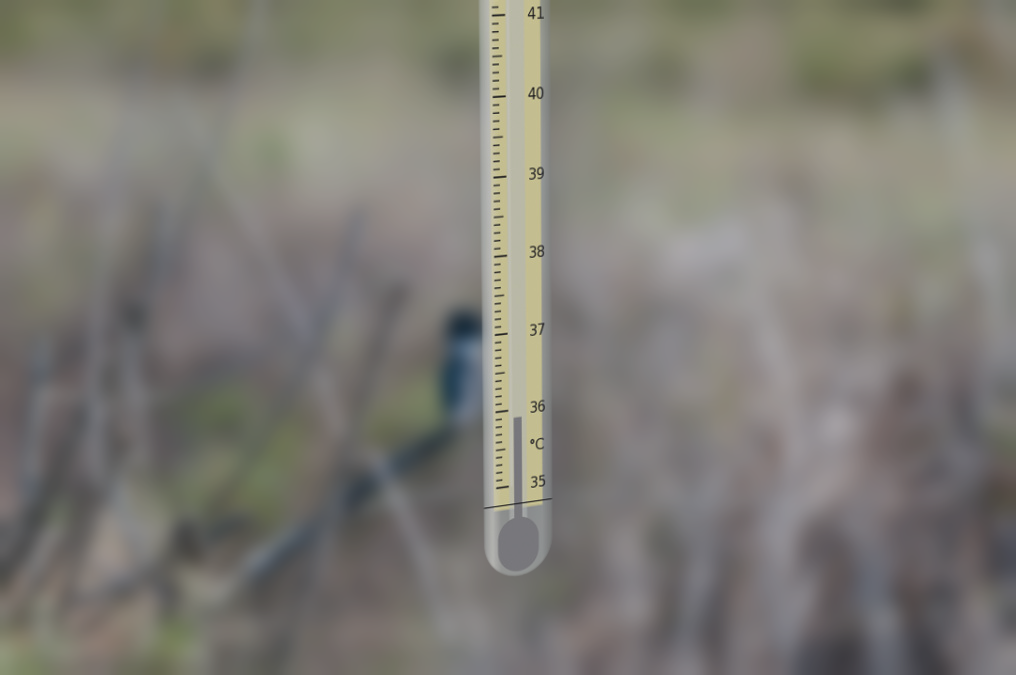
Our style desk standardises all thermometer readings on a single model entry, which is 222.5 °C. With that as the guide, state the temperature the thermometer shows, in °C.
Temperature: 35.9 °C
